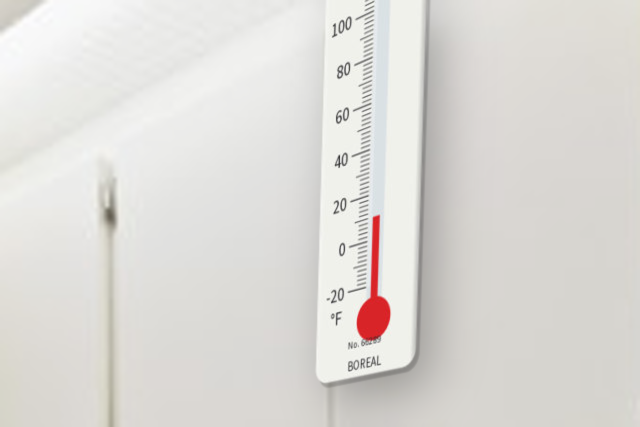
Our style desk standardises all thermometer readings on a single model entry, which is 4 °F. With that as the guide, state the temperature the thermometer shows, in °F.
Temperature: 10 °F
